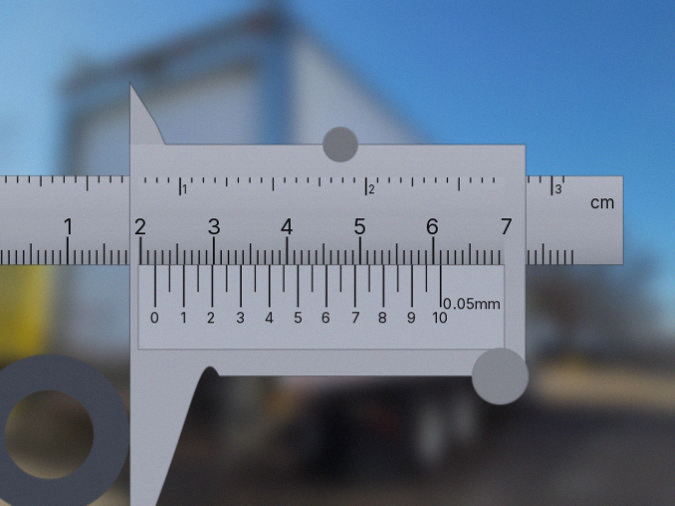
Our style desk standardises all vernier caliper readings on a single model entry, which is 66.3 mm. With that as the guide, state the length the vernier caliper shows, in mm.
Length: 22.0 mm
